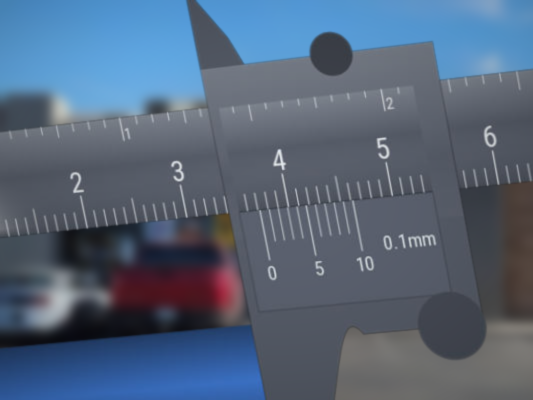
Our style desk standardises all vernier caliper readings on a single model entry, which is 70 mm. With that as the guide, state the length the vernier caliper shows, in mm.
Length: 37.2 mm
